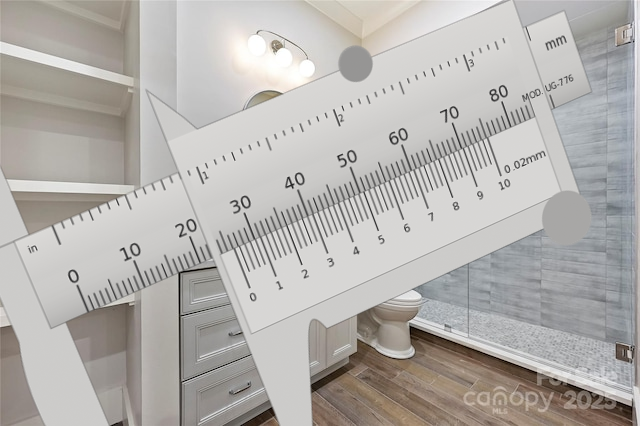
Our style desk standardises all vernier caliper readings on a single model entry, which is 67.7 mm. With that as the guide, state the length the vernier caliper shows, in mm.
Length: 26.2 mm
